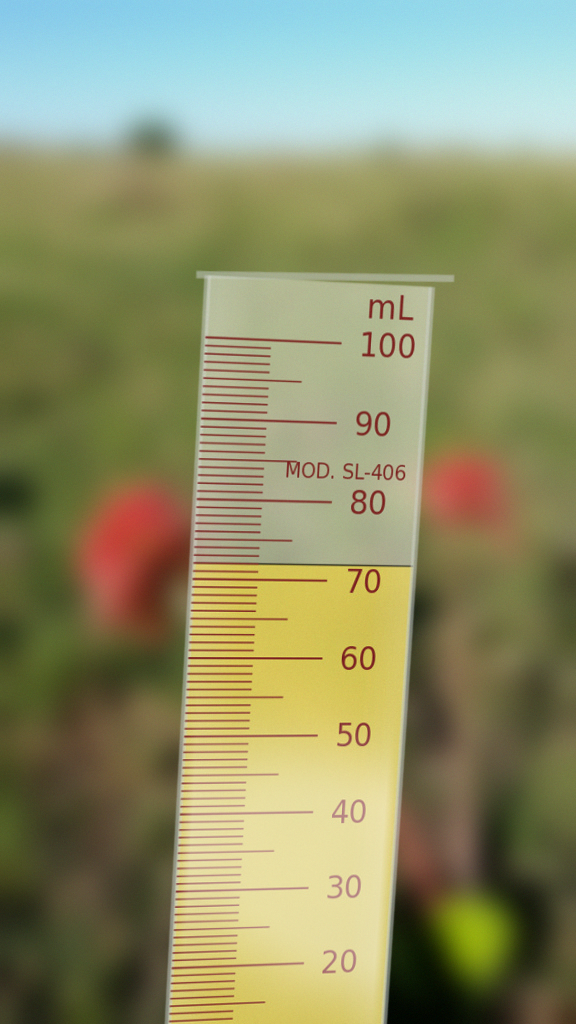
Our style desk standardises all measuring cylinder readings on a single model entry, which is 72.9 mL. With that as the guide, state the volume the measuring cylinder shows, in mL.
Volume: 72 mL
